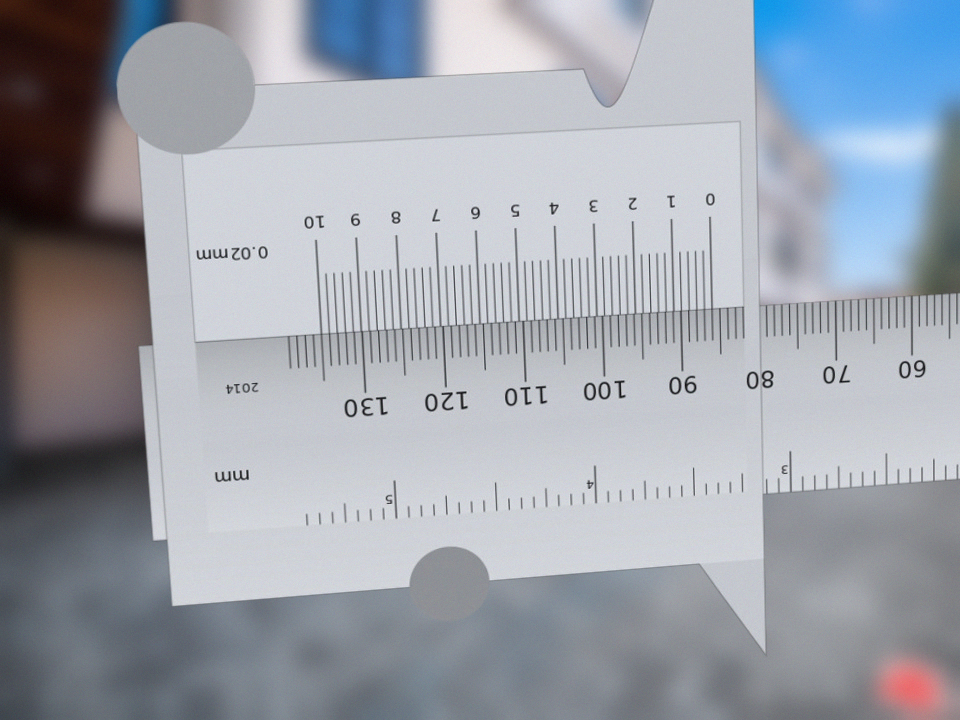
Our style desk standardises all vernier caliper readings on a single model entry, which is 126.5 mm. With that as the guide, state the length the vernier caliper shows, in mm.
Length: 86.0 mm
